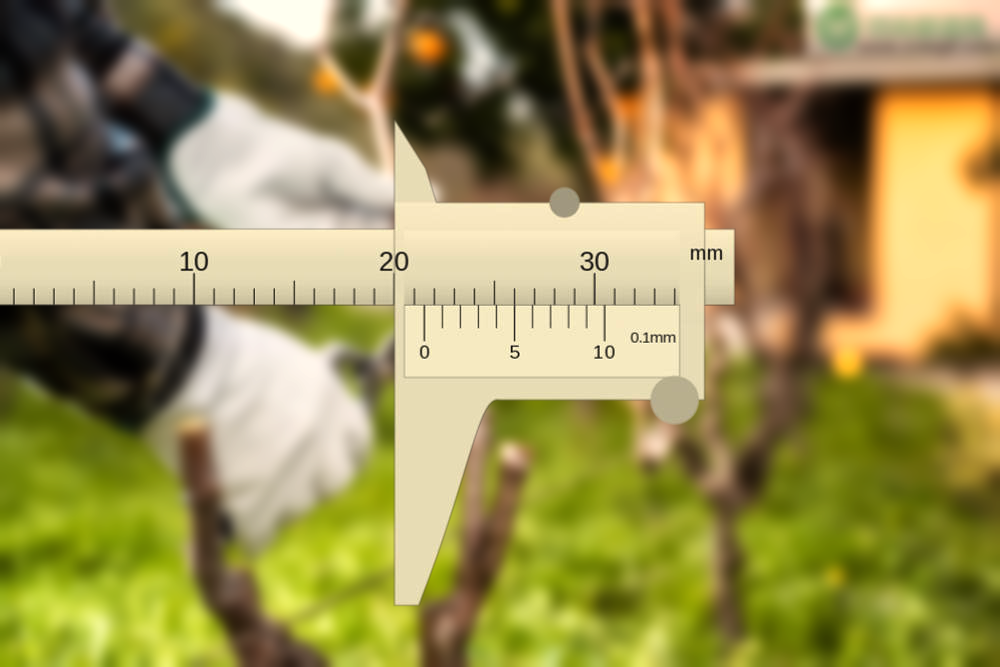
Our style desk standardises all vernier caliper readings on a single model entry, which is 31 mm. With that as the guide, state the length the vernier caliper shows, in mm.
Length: 21.5 mm
